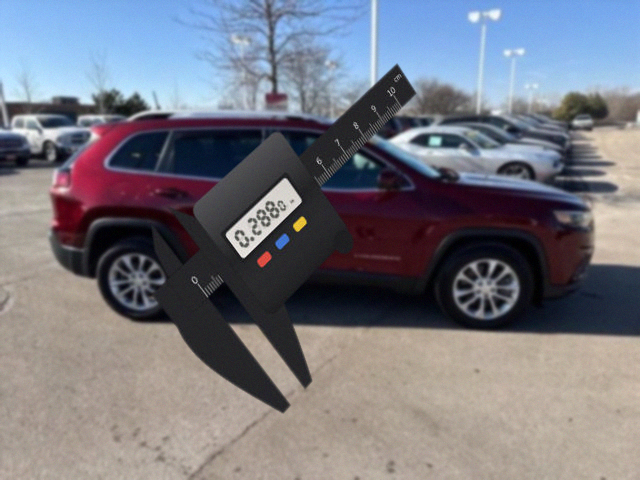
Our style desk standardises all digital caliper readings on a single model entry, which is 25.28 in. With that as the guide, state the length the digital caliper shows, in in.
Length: 0.2880 in
